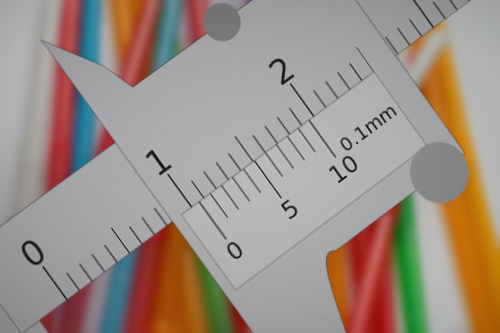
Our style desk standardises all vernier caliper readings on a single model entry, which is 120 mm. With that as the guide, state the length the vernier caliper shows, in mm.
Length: 10.6 mm
